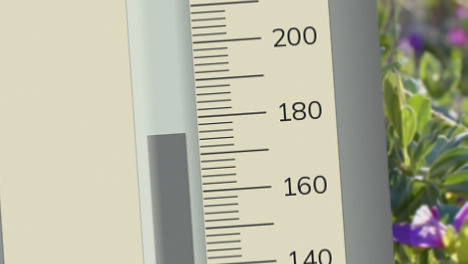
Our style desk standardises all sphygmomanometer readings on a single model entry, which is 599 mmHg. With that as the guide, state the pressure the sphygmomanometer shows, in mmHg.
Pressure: 176 mmHg
